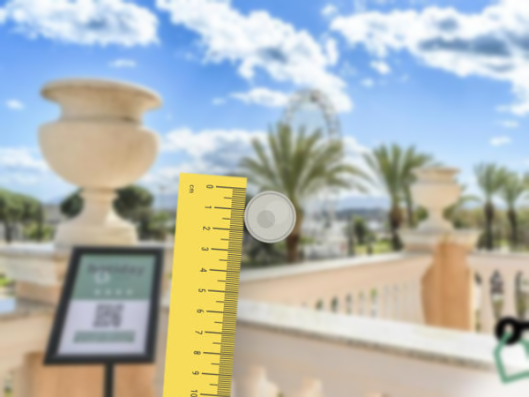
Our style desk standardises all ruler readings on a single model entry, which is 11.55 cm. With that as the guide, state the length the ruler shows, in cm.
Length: 2.5 cm
